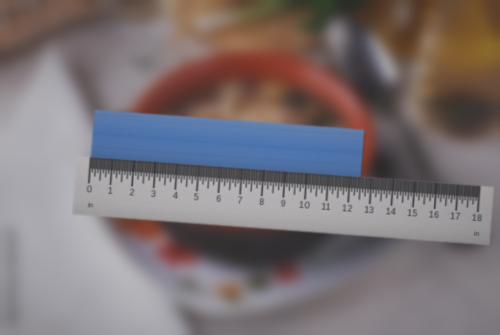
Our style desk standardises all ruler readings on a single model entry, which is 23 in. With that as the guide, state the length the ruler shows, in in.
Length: 12.5 in
